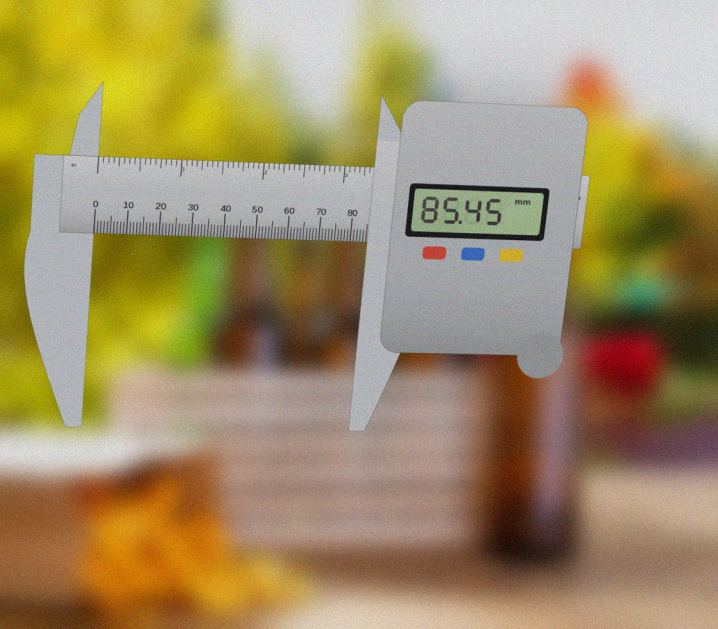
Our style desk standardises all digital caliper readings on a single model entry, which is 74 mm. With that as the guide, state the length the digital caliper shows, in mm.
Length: 85.45 mm
